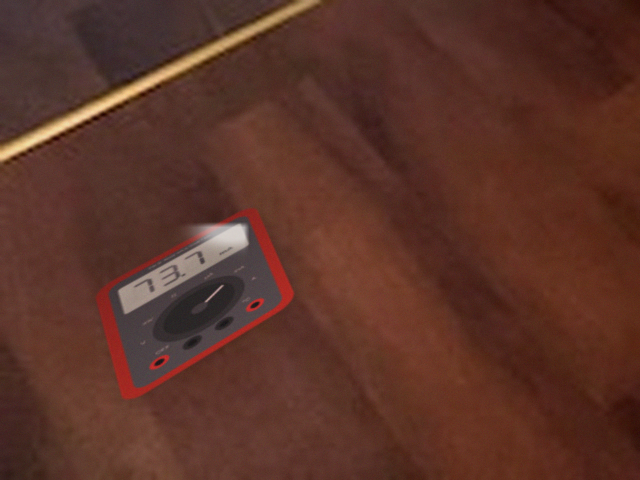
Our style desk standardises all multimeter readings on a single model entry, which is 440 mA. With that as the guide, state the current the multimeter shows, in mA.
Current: 73.7 mA
